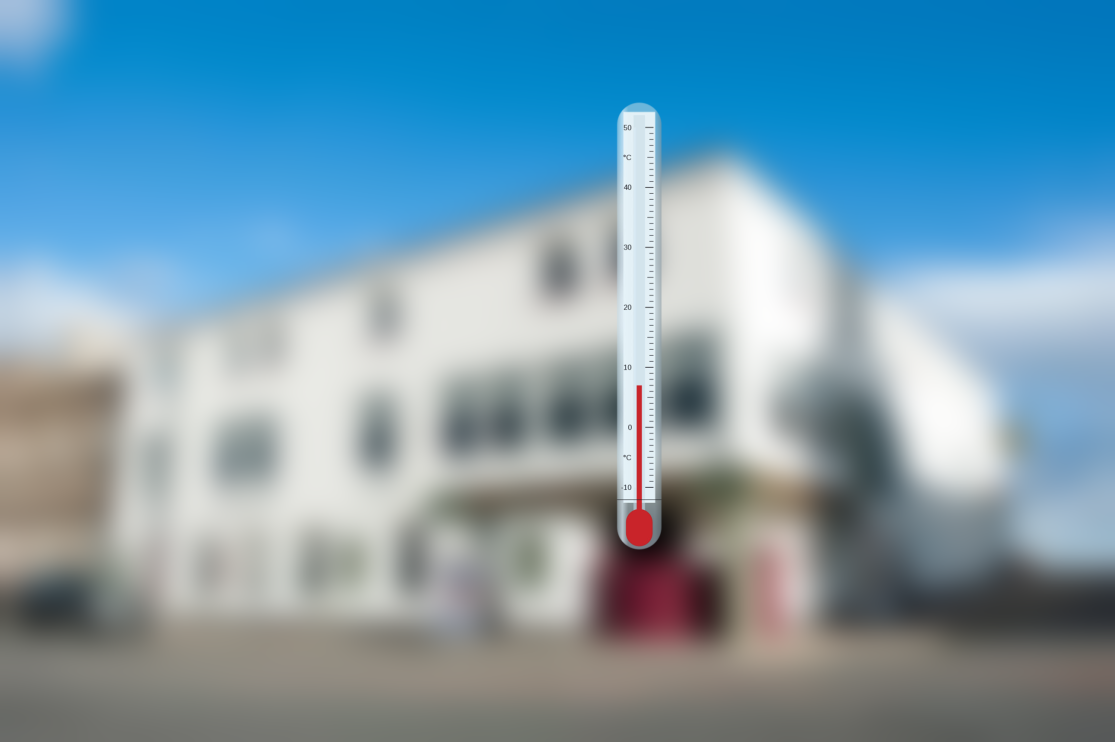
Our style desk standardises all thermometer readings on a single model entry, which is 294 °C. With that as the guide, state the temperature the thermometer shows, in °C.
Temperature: 7 °C
